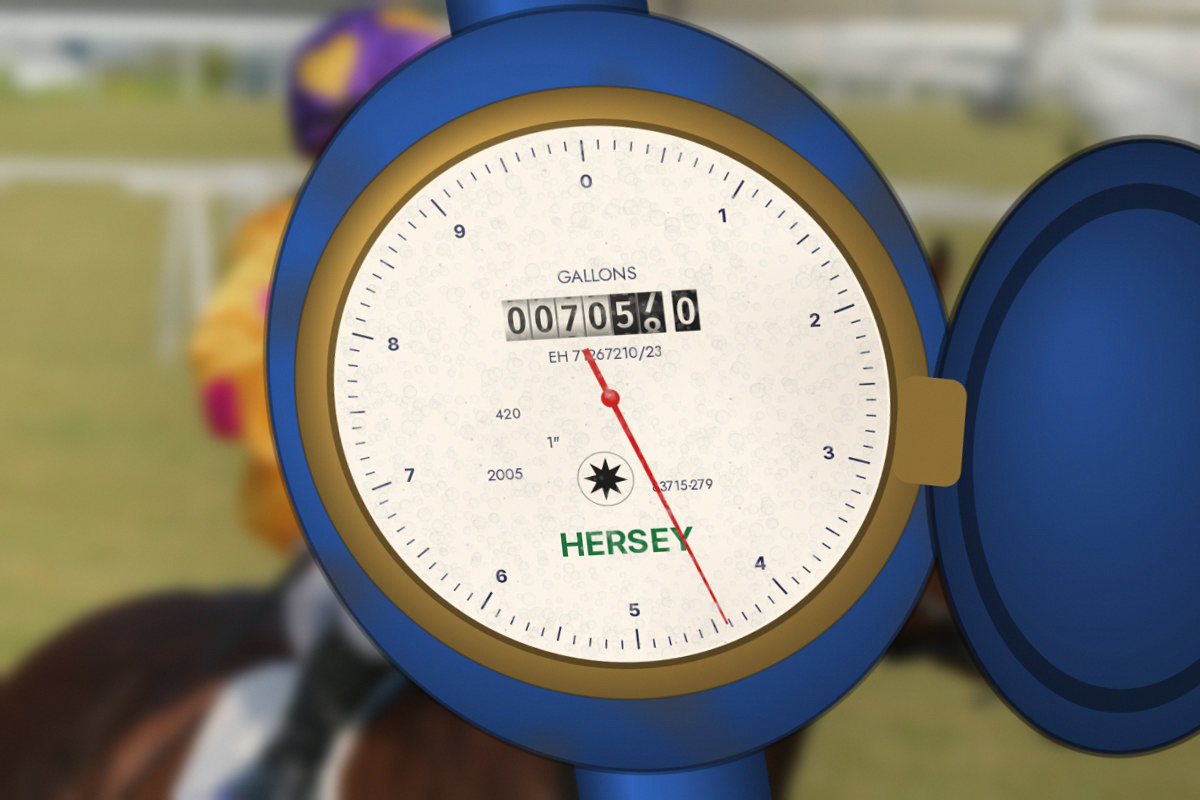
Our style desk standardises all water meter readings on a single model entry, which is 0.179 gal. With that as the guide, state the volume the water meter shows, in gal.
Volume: 70574.4 gal
